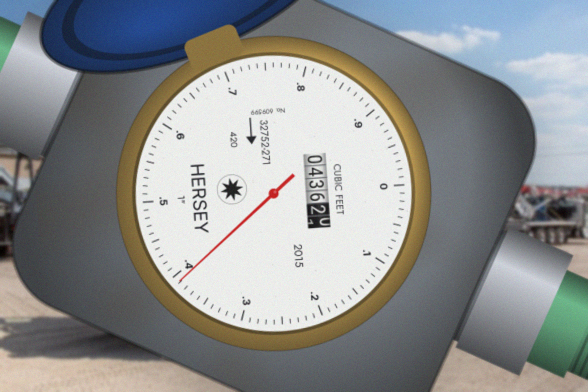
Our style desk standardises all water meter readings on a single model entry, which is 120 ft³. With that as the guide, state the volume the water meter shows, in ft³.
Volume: 43620.39 ft³
